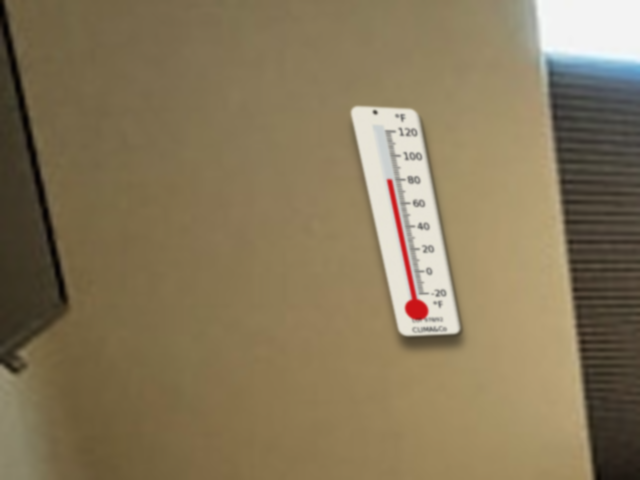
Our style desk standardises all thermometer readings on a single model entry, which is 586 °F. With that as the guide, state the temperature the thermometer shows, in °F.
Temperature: 80 °F
